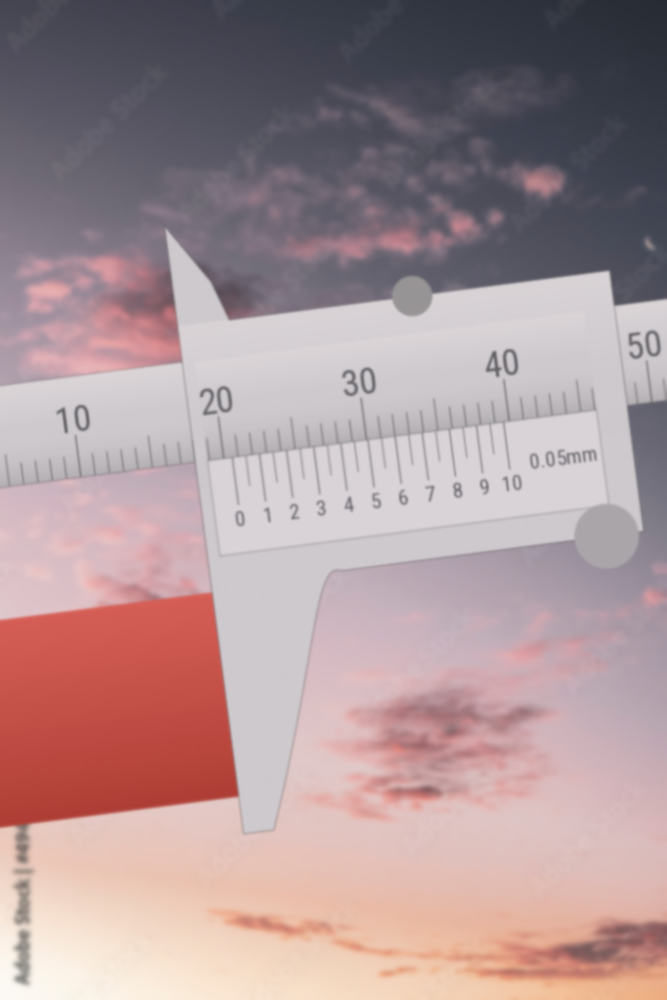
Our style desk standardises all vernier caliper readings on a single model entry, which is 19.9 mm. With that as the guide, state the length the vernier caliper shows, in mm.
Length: 20.6 mm
